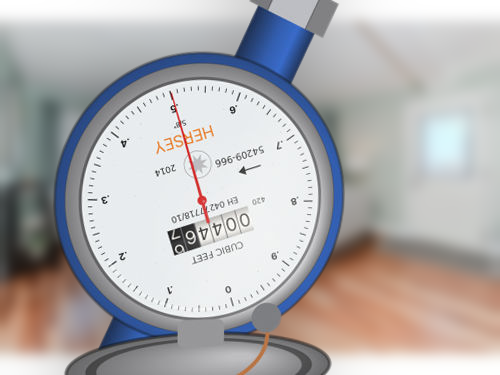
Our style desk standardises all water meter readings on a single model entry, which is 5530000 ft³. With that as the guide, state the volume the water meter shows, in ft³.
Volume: 4466.50 ft³
